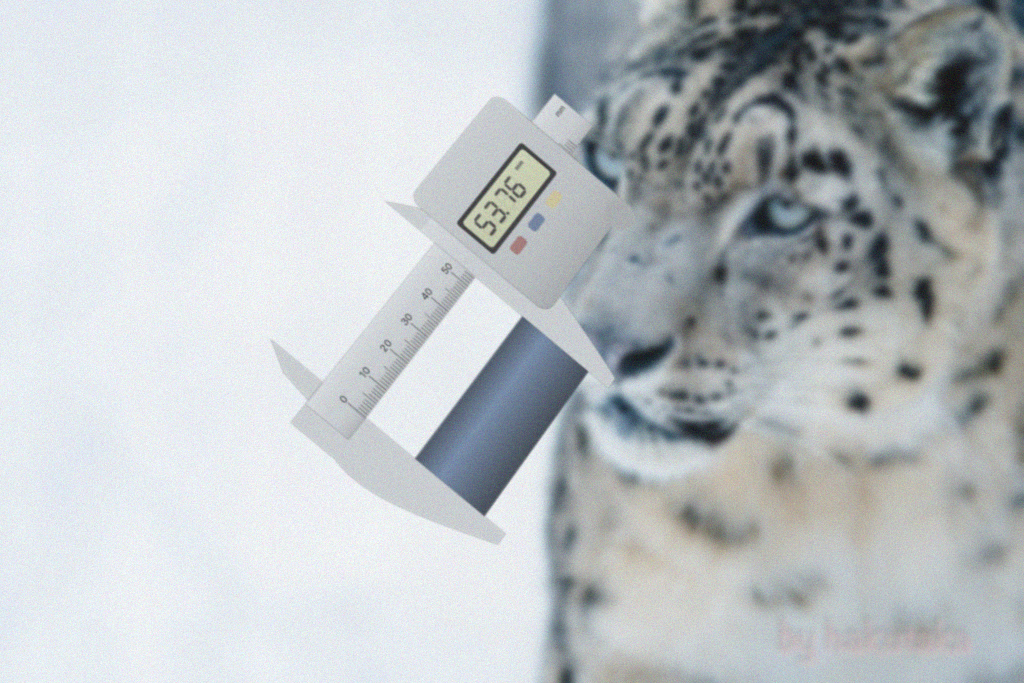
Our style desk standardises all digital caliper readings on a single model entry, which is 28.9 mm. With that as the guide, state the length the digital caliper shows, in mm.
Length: 53.76 mm
